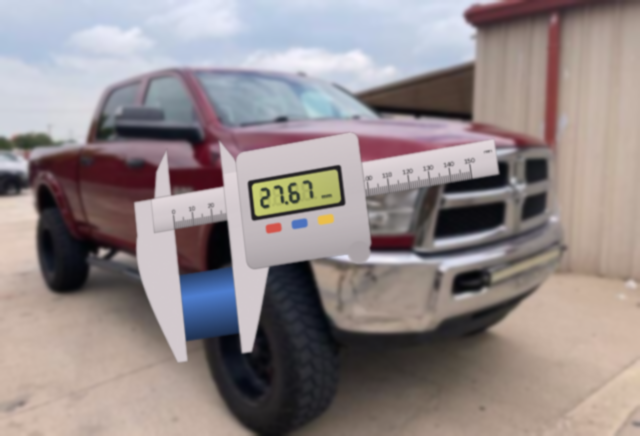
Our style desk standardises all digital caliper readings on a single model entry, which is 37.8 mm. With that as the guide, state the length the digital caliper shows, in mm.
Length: 27.67 mm
